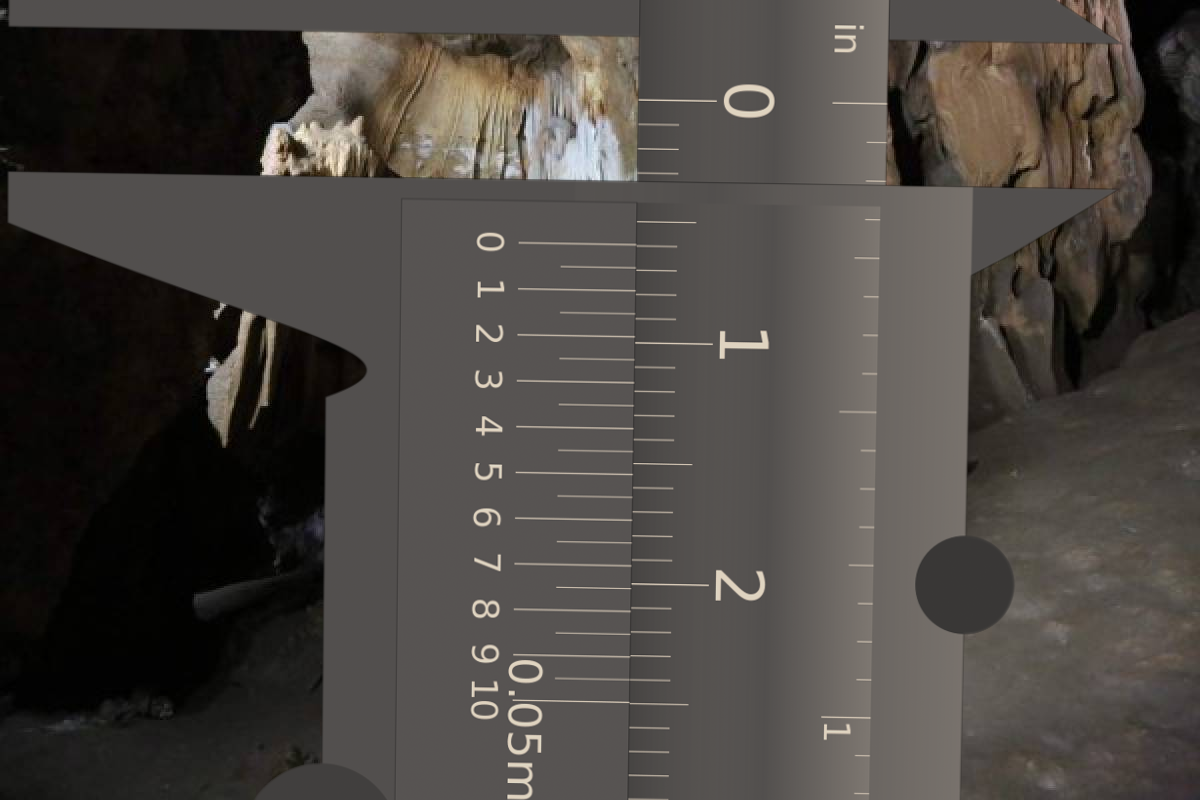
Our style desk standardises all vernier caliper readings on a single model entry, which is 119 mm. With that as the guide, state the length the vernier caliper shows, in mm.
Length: 5.95 mm
